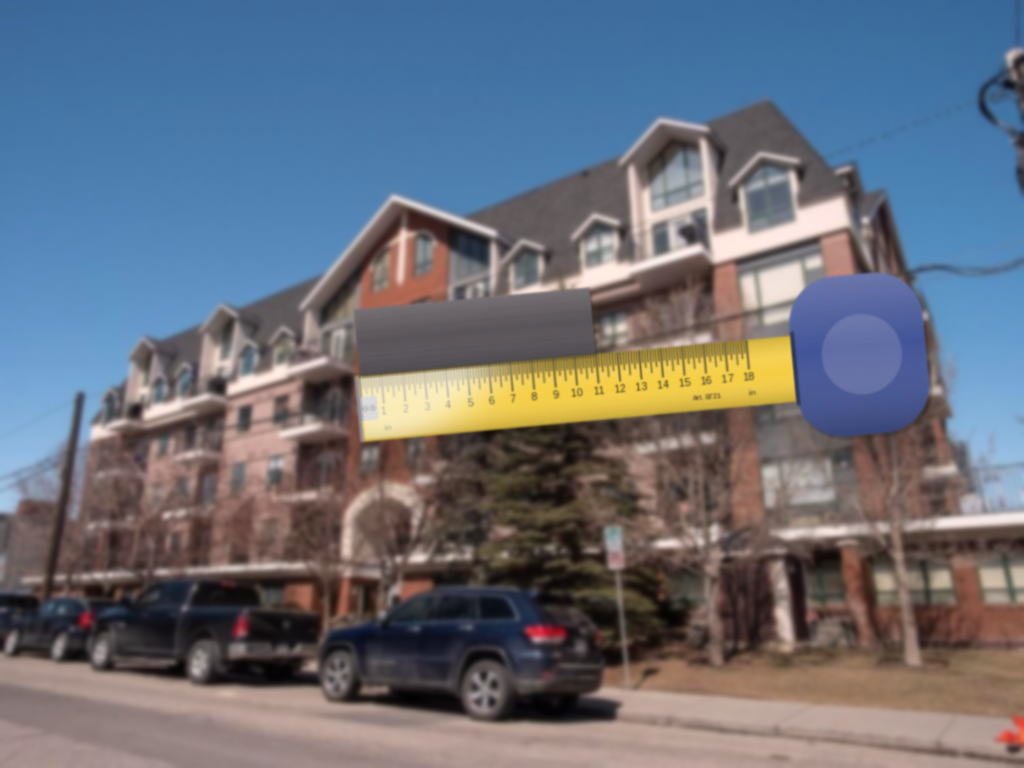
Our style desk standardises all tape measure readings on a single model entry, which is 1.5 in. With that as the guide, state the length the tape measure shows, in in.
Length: 11 in
